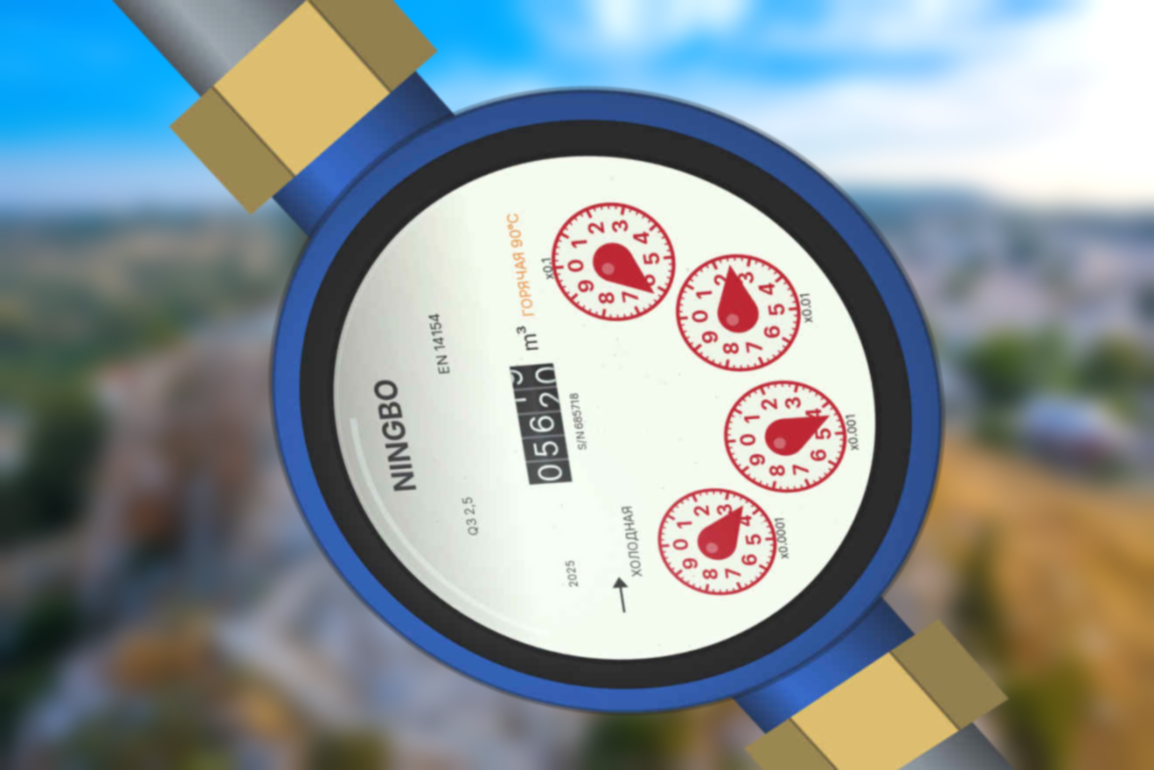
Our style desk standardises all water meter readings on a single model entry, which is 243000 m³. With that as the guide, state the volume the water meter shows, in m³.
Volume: 5619.6243 m³
